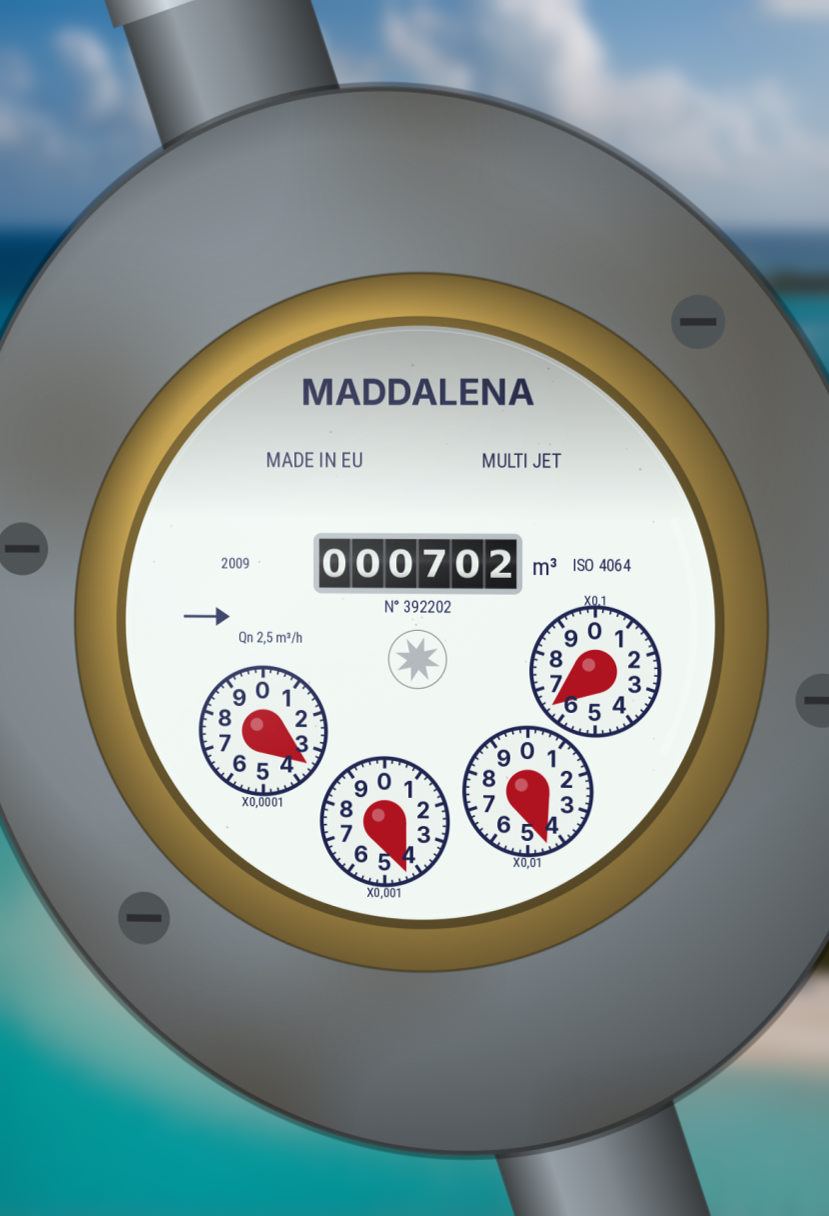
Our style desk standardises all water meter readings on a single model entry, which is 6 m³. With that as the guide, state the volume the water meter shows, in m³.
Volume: 702.6443 m³
